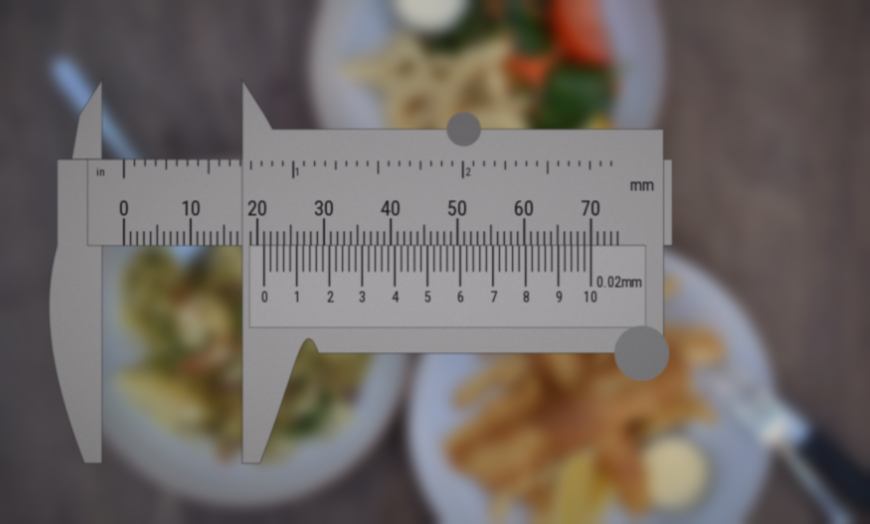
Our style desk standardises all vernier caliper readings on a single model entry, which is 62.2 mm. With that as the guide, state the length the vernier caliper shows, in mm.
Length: 21.0 mm
